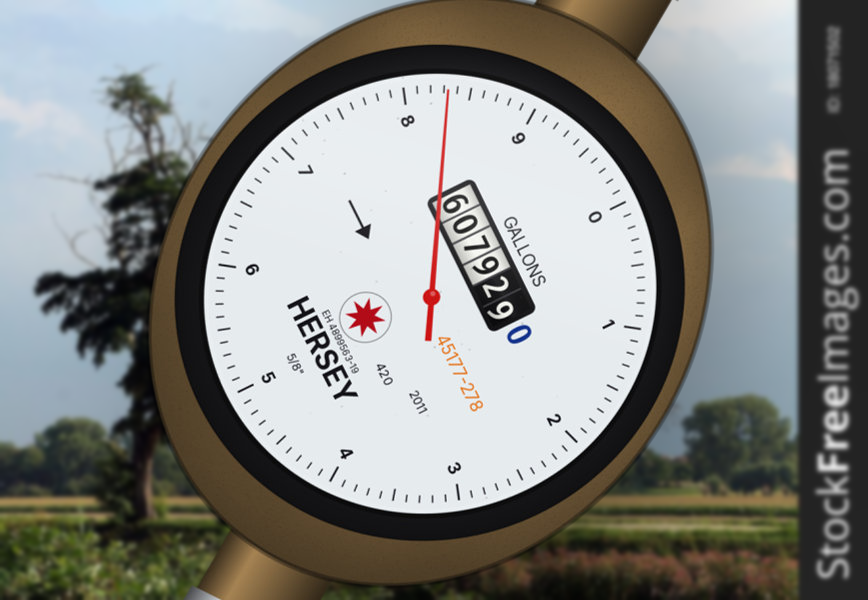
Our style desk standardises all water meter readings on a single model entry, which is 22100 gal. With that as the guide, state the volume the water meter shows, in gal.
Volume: 6079288.3 gal
